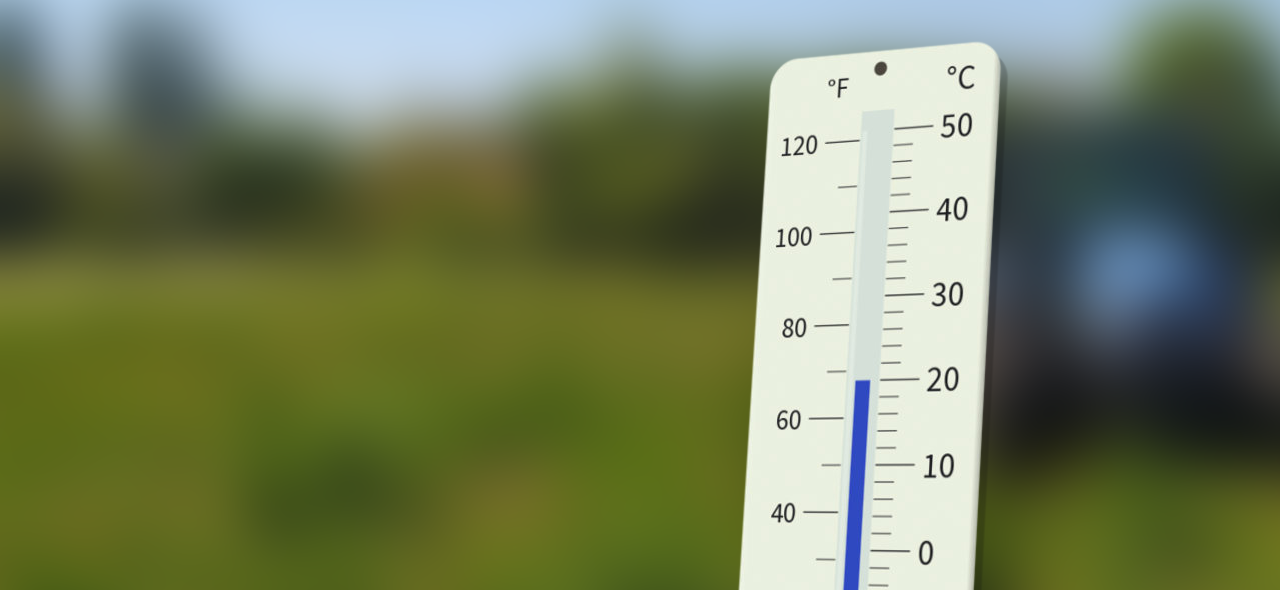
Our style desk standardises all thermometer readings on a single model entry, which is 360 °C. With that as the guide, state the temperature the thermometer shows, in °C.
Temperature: 20 °C
